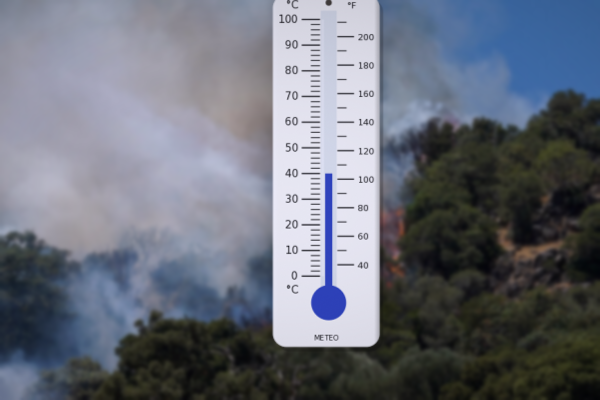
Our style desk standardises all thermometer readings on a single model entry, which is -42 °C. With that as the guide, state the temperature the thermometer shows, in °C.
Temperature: 40 °C
